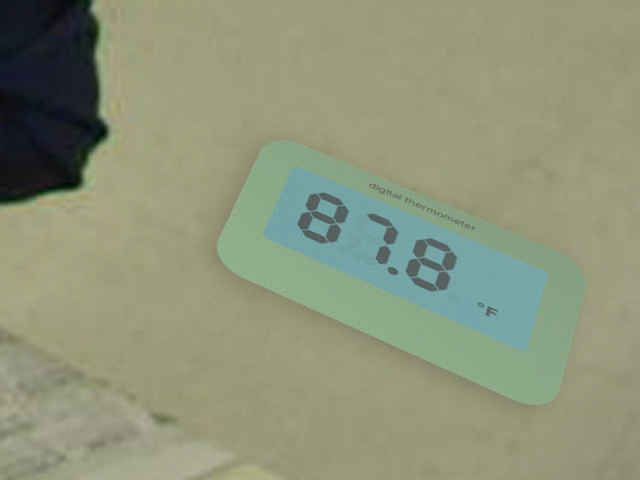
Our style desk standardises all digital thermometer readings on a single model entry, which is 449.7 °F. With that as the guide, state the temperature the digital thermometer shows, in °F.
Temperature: 87.8 °F
